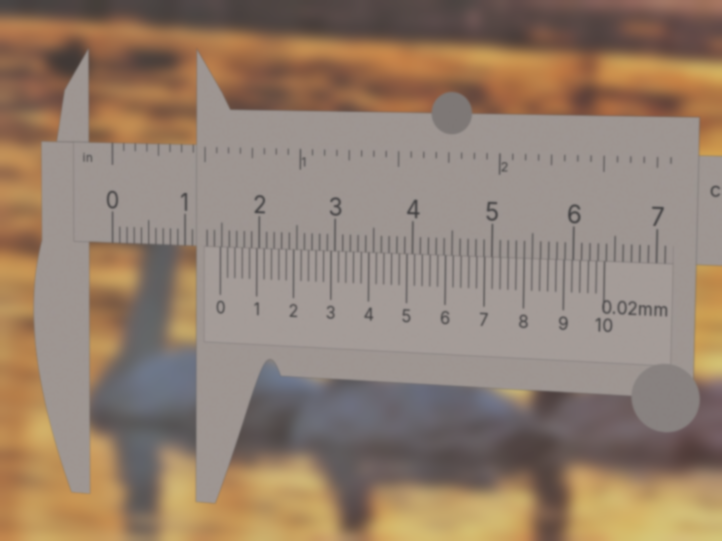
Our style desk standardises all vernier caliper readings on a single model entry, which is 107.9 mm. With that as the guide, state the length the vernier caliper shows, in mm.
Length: 14.8 mm
